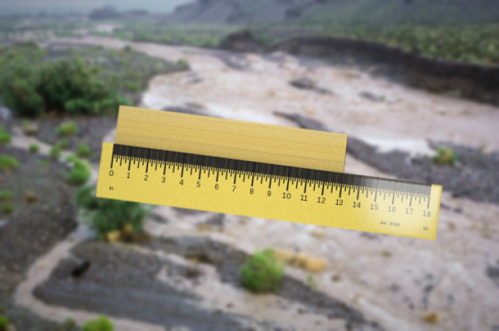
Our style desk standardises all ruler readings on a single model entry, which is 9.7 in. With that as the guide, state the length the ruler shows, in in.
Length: 13 in
